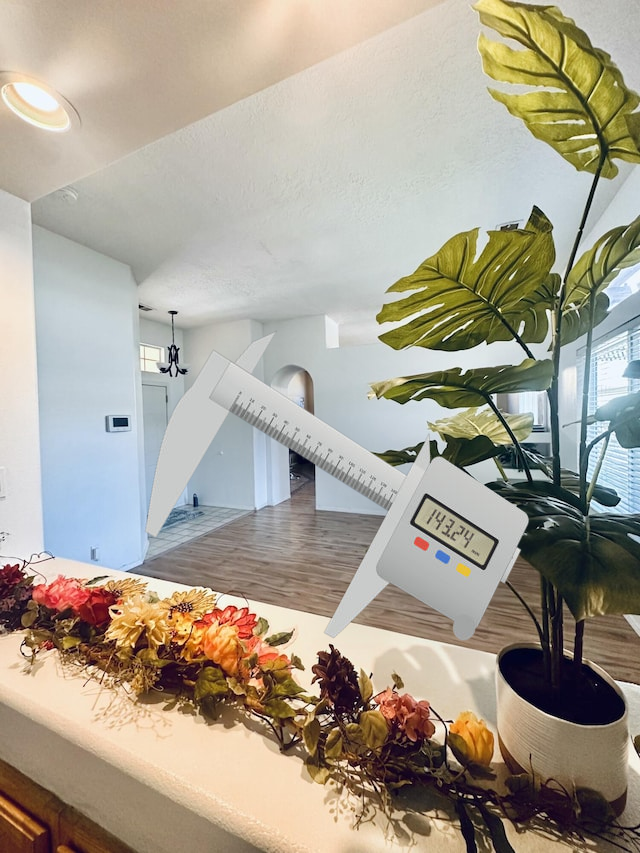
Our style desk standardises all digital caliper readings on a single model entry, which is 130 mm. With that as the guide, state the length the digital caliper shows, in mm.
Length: 143.24 mm
